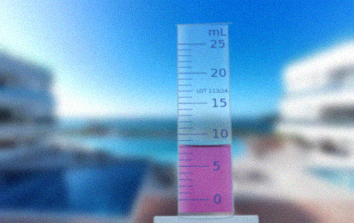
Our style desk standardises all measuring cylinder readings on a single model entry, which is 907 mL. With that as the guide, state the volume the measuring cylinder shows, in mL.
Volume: 8 mL
